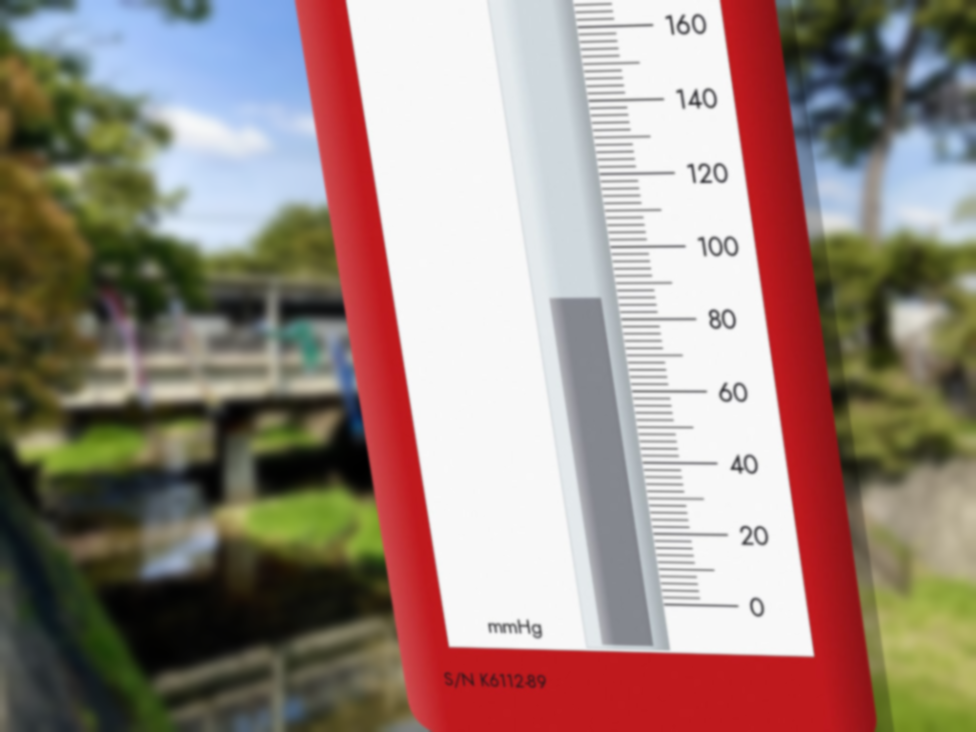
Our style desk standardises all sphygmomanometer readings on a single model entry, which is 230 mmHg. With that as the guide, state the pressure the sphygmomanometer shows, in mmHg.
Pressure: 86 mmHg
